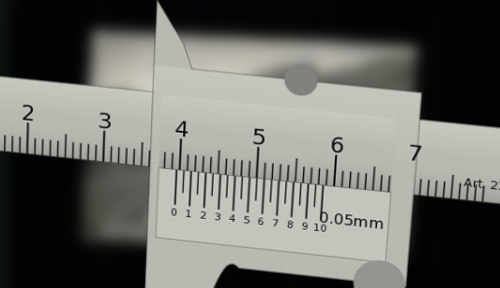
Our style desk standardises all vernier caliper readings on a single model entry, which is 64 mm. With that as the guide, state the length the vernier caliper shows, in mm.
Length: 39.6 mm
